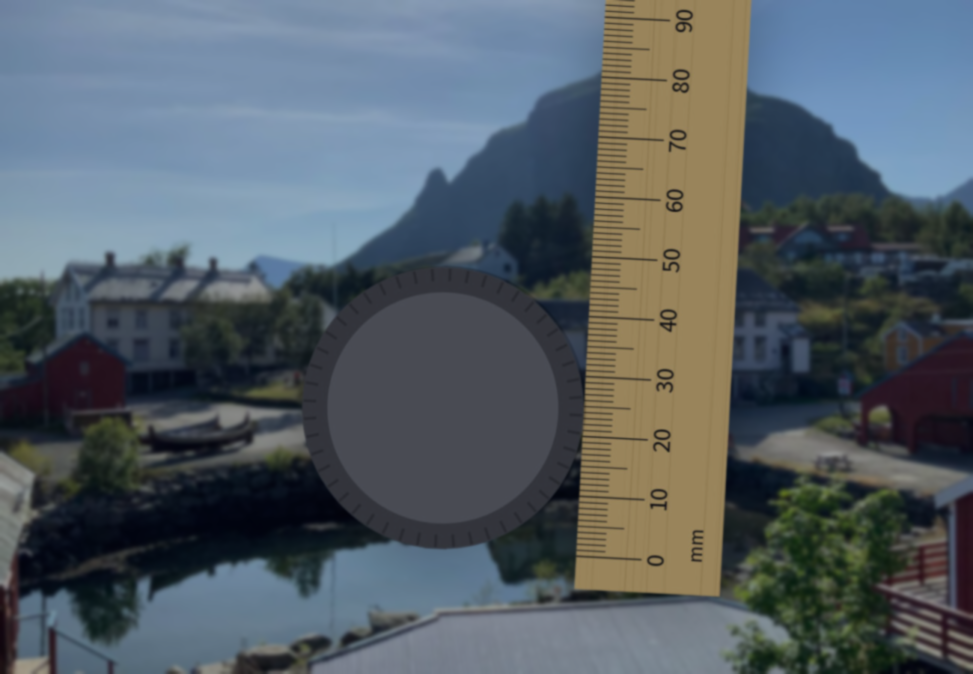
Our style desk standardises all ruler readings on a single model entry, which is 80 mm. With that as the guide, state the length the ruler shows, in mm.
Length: 47 mm
